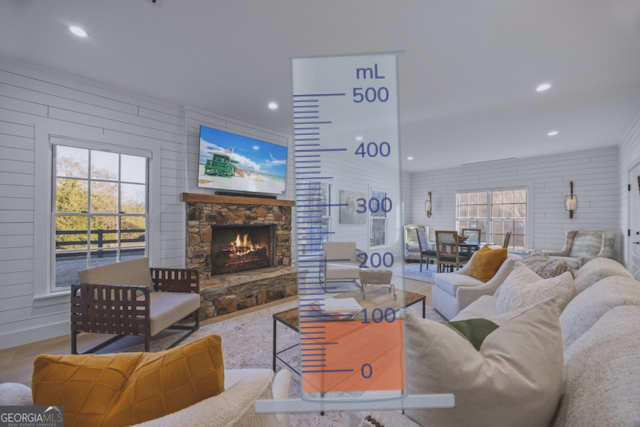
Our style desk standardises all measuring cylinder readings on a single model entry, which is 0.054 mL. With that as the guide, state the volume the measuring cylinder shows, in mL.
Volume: 90 mL
